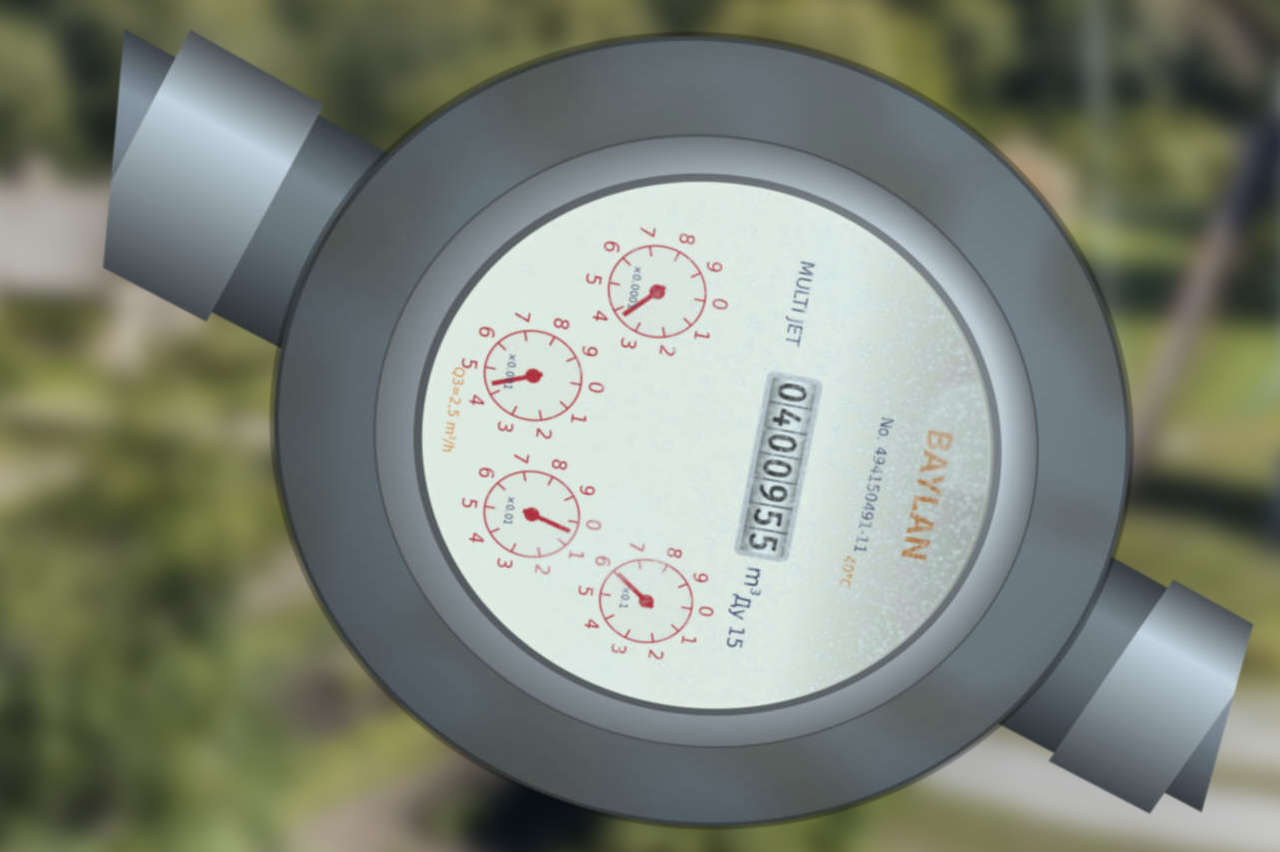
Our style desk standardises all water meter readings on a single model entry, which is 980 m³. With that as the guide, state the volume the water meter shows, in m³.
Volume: 400955.6043 m³
